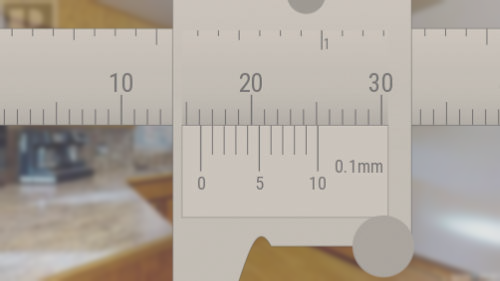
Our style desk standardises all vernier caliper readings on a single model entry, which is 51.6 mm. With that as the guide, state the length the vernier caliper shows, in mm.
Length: 16.1 mm
